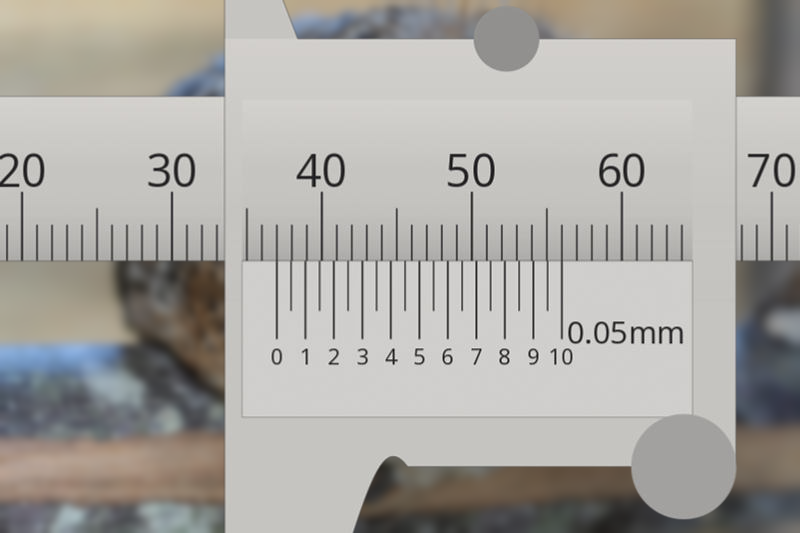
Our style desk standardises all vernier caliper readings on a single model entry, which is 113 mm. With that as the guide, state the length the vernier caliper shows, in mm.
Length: 37.0 mm
